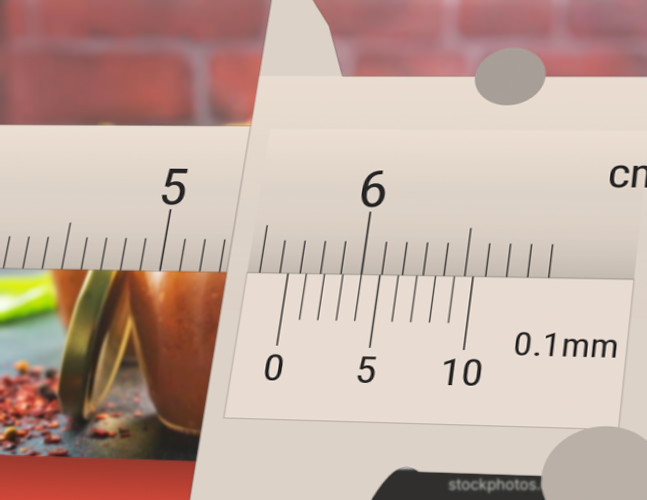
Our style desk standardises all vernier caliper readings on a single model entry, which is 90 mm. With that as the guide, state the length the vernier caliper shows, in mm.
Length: 56.4 mm
